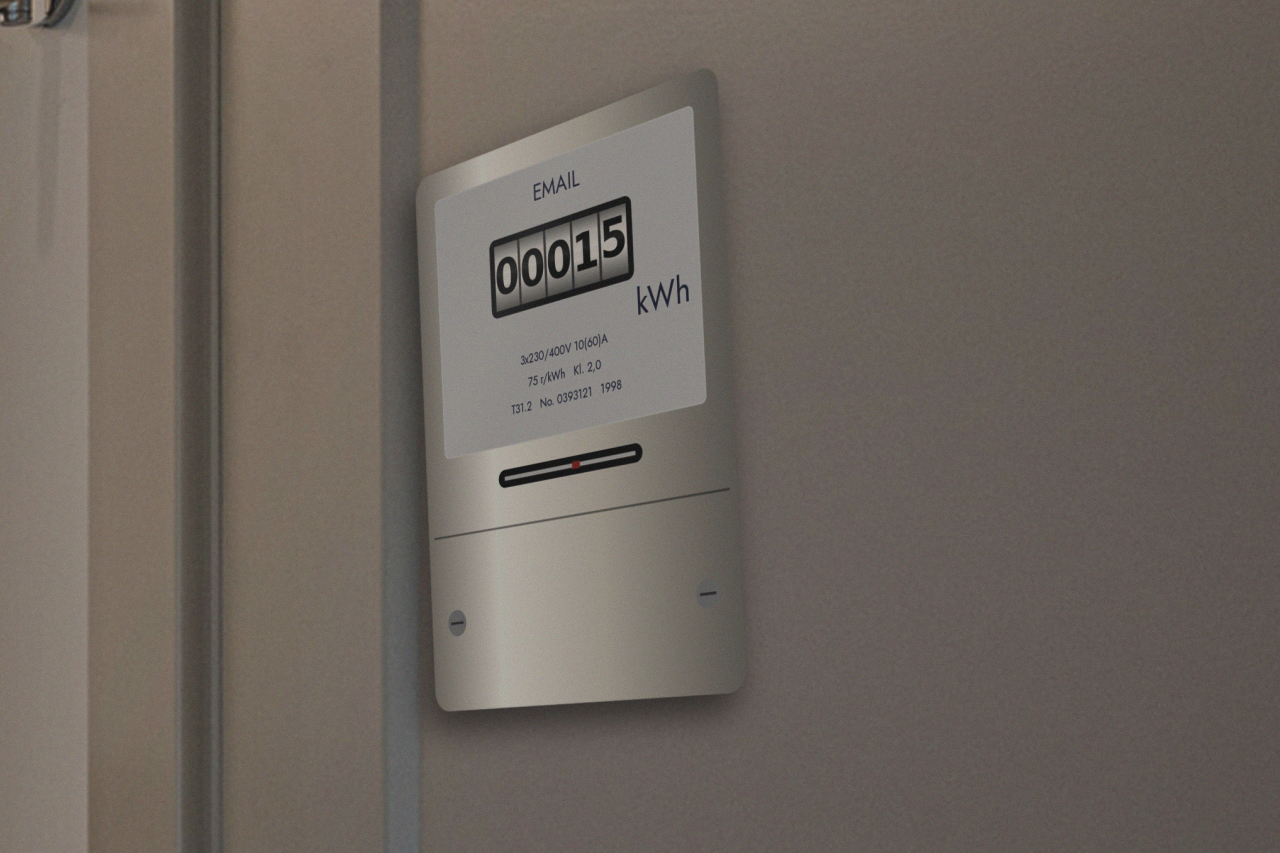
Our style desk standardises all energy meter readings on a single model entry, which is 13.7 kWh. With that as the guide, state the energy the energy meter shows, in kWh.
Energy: 15 kWh
